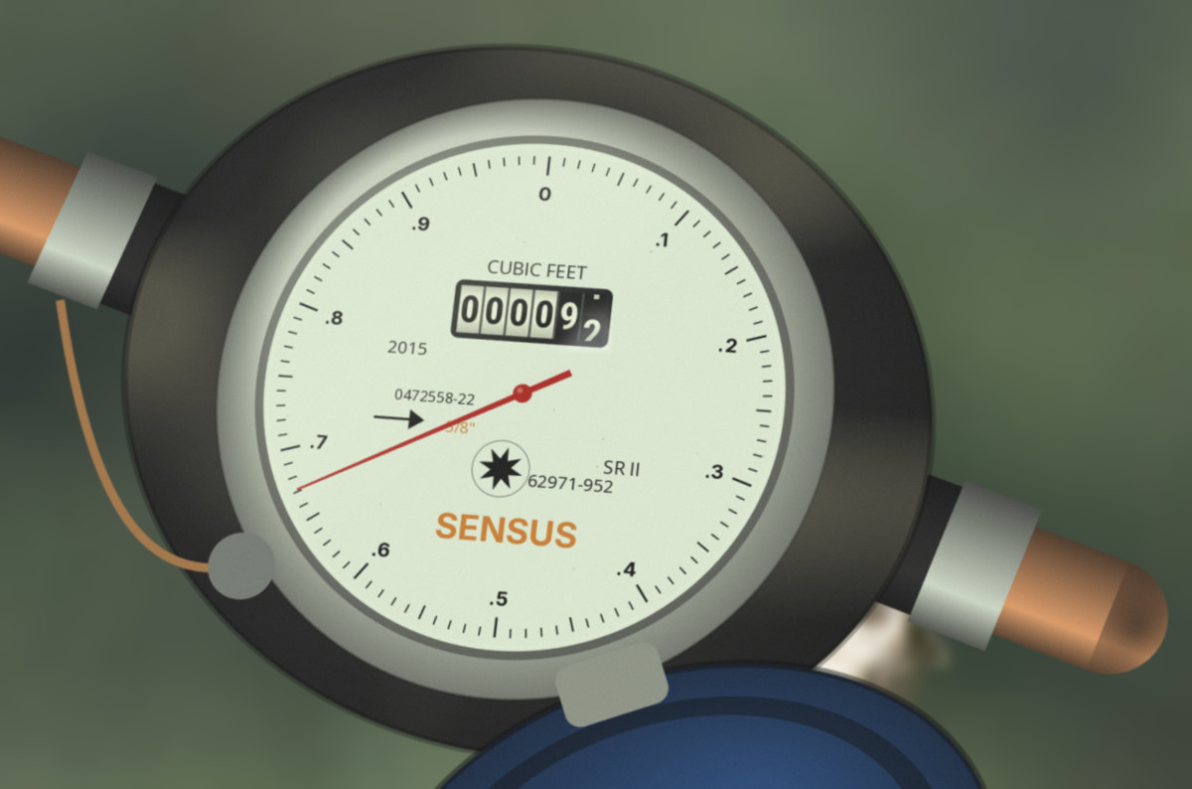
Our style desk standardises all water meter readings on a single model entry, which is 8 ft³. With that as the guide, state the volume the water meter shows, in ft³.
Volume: 91.67 ft³
